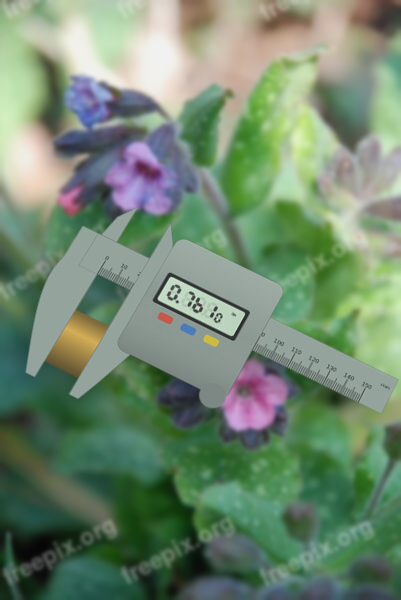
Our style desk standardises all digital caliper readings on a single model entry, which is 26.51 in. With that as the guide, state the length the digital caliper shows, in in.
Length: 0.7610 in
